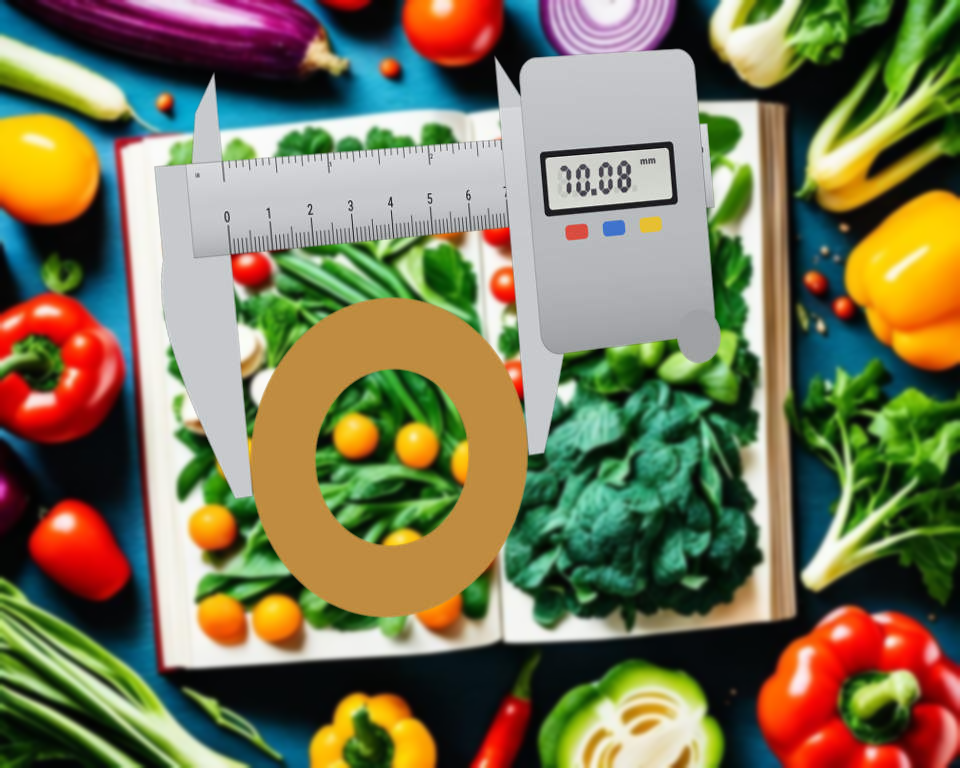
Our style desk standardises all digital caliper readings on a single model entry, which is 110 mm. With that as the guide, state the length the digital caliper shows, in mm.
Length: 70.08 mm
